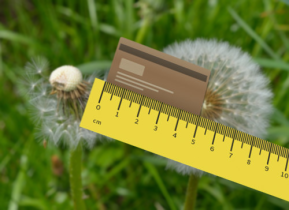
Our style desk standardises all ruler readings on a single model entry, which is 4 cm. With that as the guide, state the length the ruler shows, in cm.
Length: 5 cm
